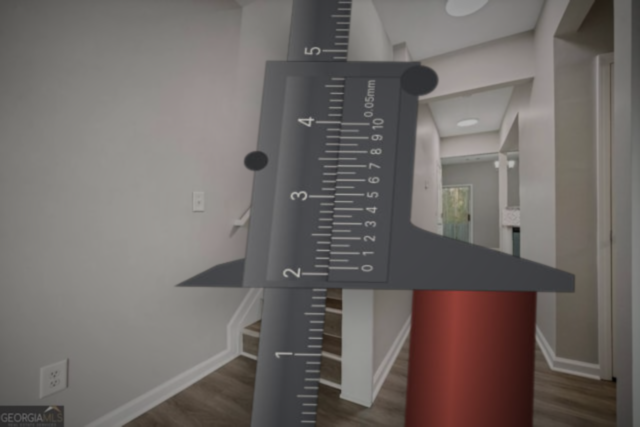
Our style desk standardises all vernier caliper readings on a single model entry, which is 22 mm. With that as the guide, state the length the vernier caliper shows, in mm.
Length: 20.8 mm
